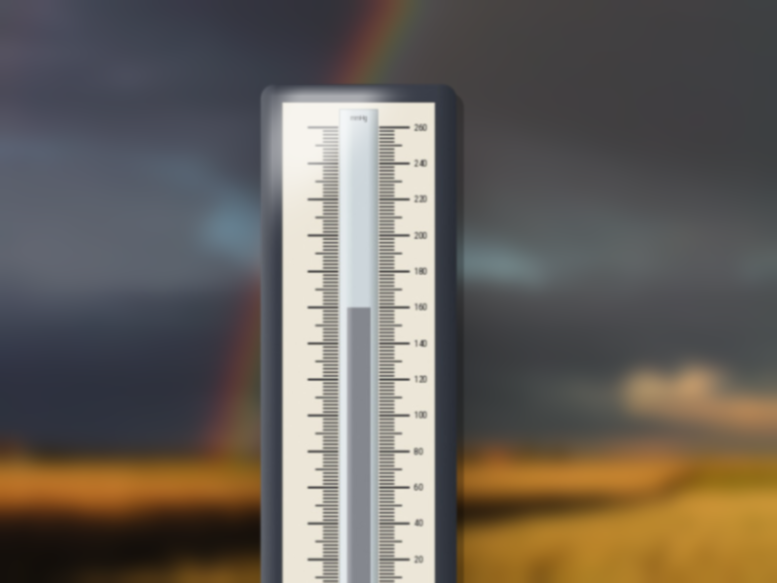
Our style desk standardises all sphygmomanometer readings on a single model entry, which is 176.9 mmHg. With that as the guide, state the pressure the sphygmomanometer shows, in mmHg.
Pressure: 160 mmHg
